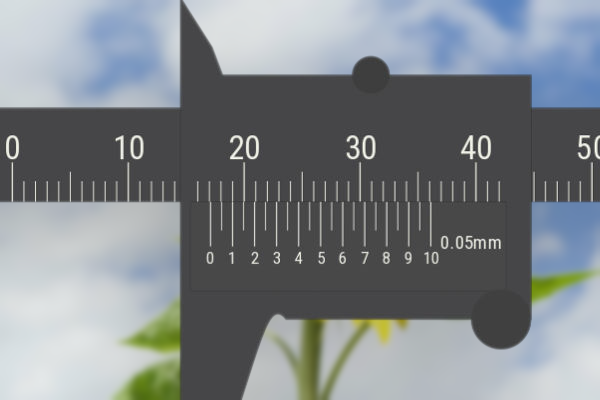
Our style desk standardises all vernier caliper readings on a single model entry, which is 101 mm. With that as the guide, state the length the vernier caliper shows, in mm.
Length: 17.1 mm
